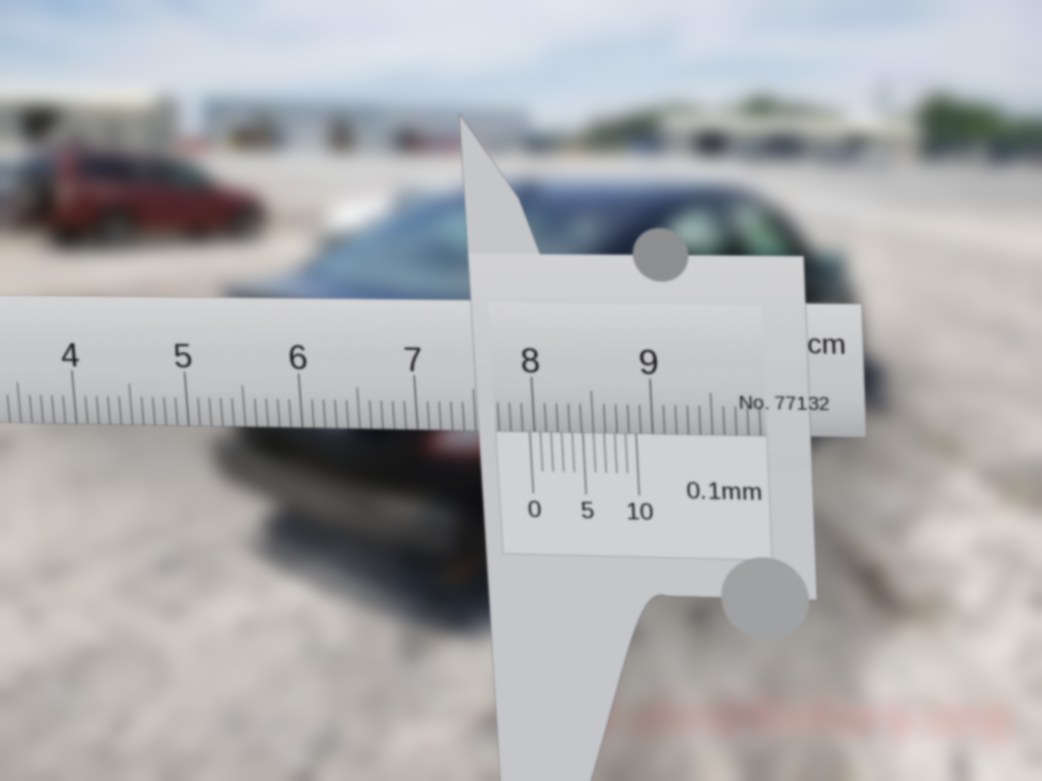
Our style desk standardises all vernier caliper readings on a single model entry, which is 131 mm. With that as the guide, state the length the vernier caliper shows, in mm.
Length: 79.6 mm
